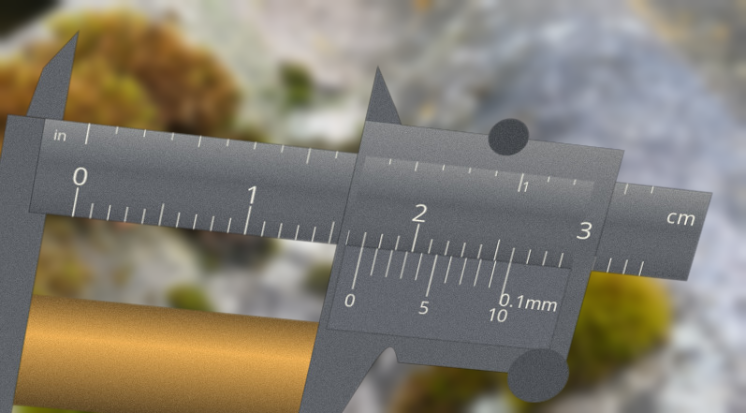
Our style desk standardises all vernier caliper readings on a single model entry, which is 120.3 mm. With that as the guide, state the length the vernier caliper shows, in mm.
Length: 17.0 mm
